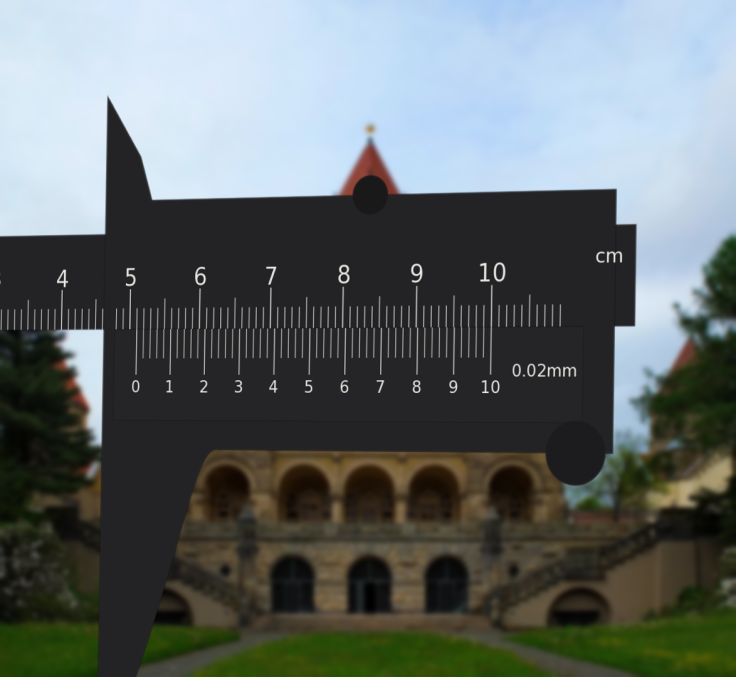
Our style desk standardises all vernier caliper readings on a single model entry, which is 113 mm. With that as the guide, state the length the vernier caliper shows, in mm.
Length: 51.0 mm
